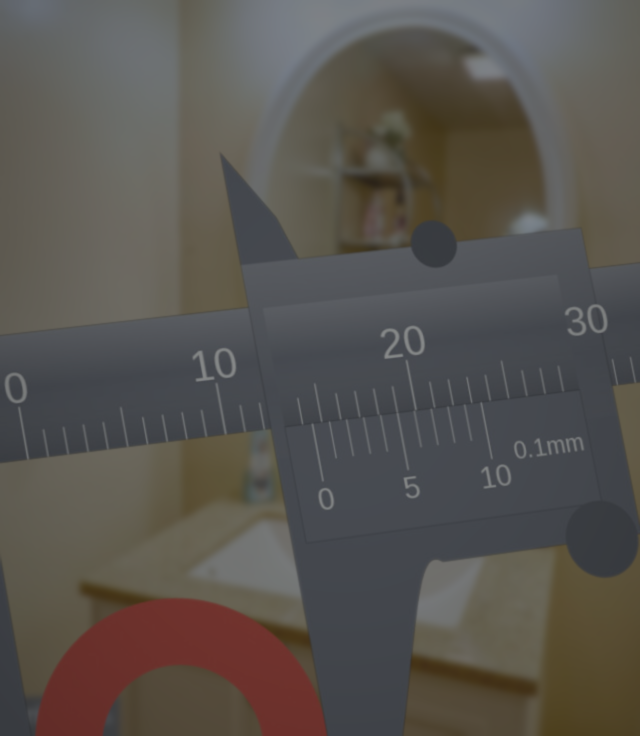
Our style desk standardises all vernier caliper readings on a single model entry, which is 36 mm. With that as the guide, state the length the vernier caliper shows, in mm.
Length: 14.5 mm
